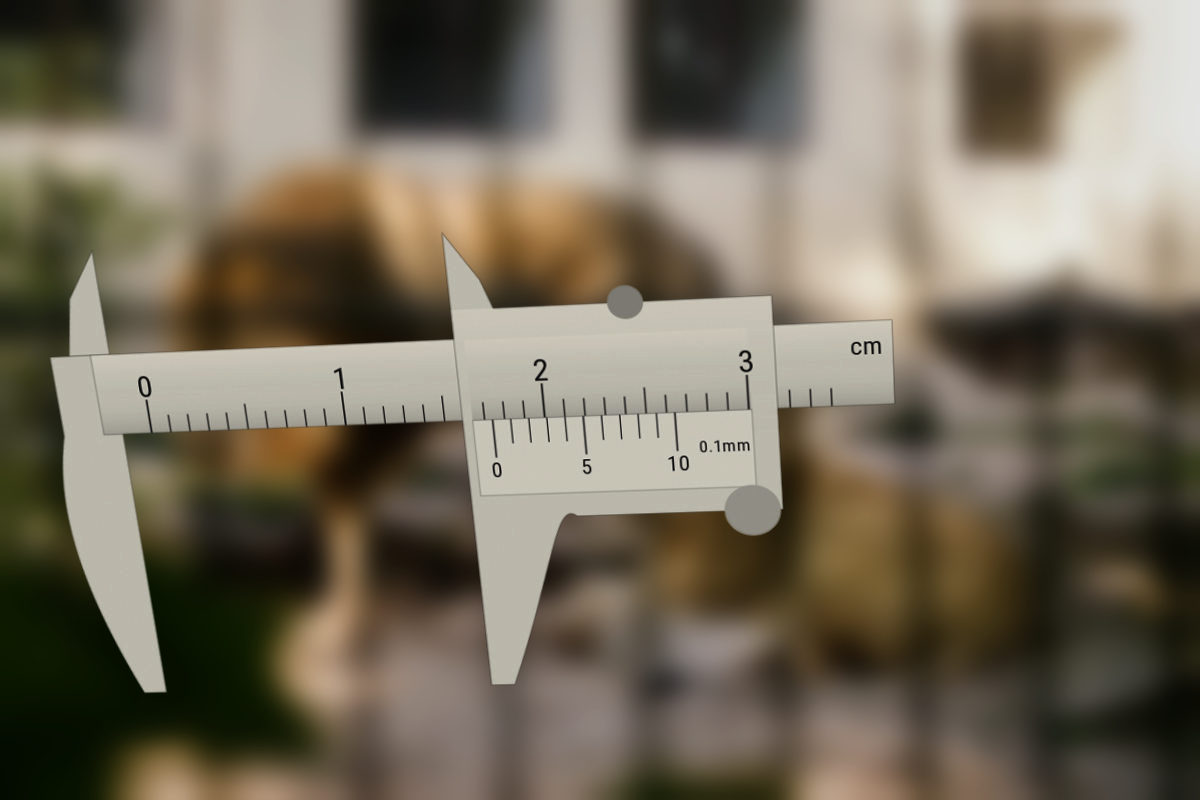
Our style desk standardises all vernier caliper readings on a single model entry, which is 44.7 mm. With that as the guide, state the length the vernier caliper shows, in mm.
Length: 17.4 mm
